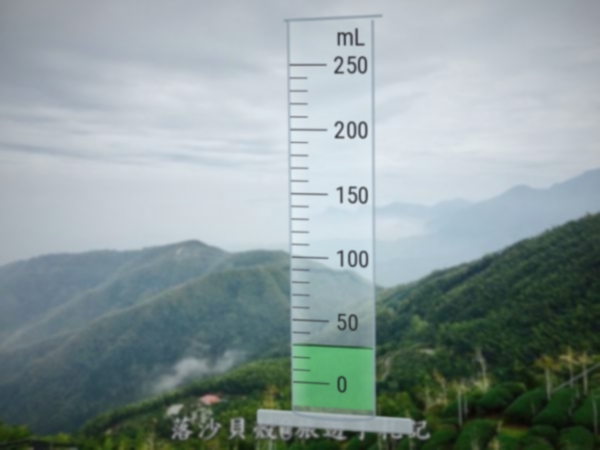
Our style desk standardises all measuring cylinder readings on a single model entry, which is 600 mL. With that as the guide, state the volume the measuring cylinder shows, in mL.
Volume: 30 mL
